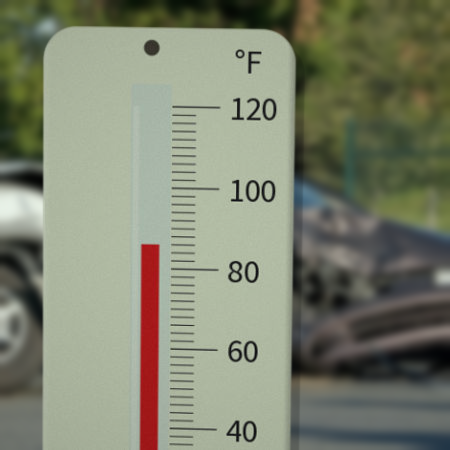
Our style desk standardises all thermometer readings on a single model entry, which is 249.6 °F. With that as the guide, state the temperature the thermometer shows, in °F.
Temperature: 86 °F
